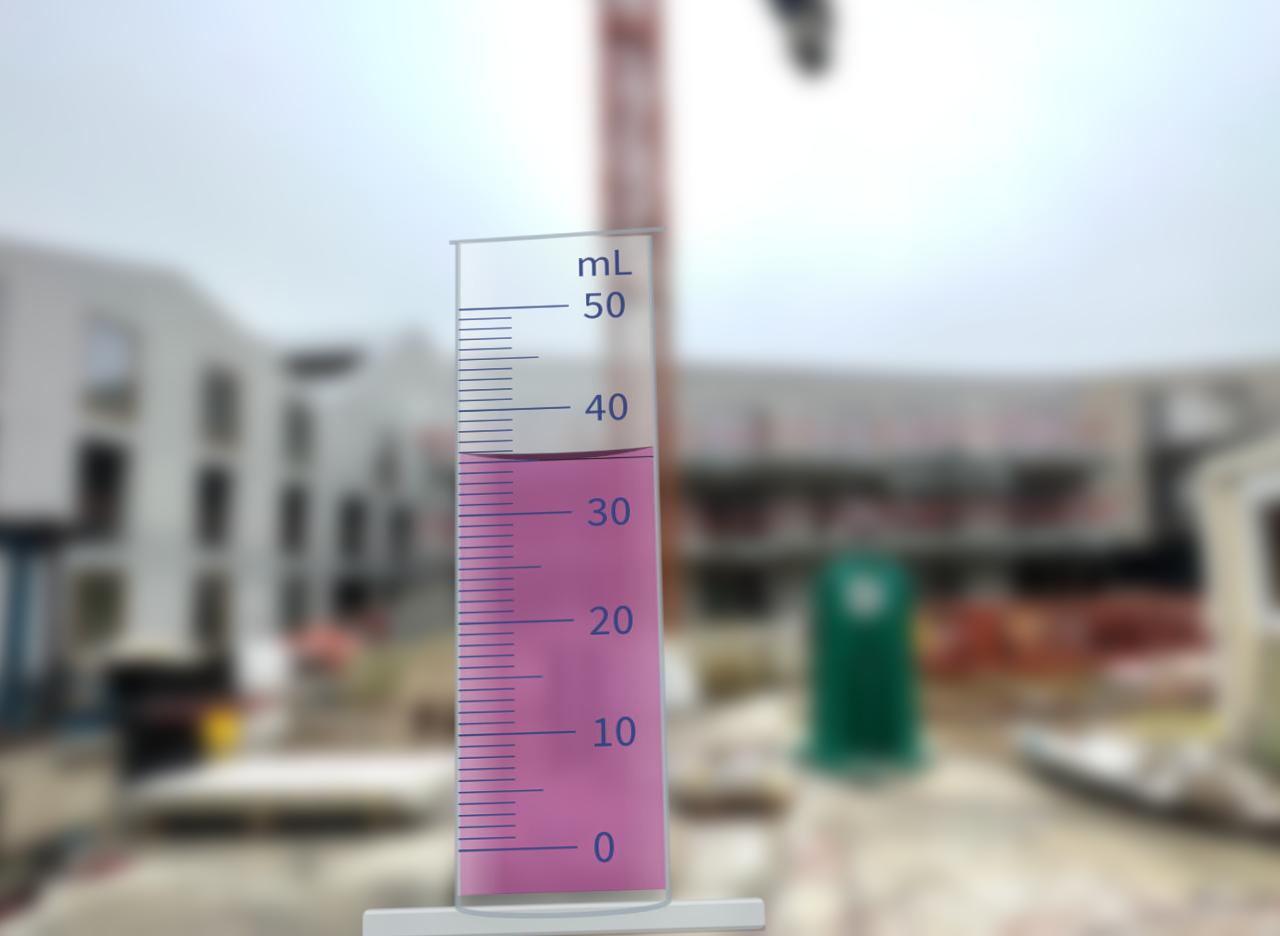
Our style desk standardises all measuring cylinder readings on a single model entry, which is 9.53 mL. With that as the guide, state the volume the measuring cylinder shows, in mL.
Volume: 35 mL
